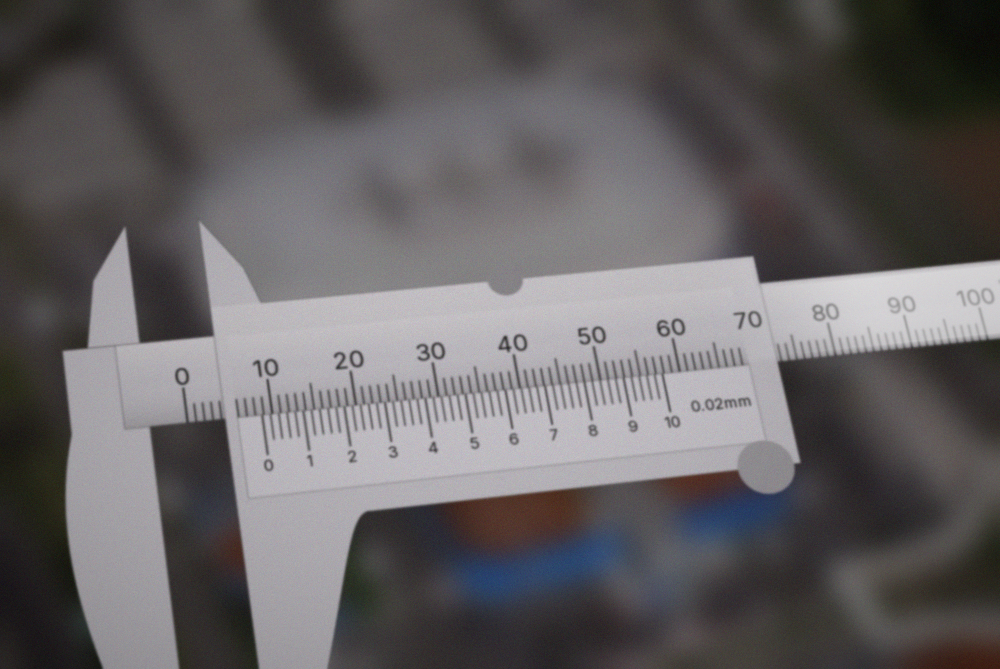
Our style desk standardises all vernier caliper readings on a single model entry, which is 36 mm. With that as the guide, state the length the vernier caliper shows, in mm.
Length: 8.8 mm
